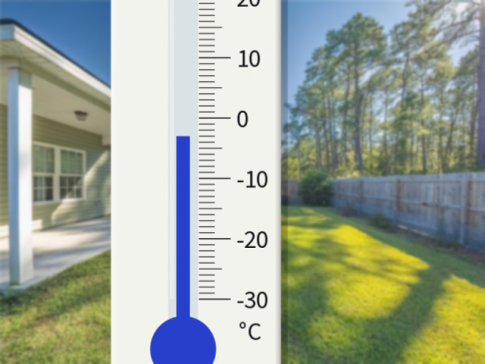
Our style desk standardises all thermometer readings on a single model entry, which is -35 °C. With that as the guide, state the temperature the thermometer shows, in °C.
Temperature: -3 °C
